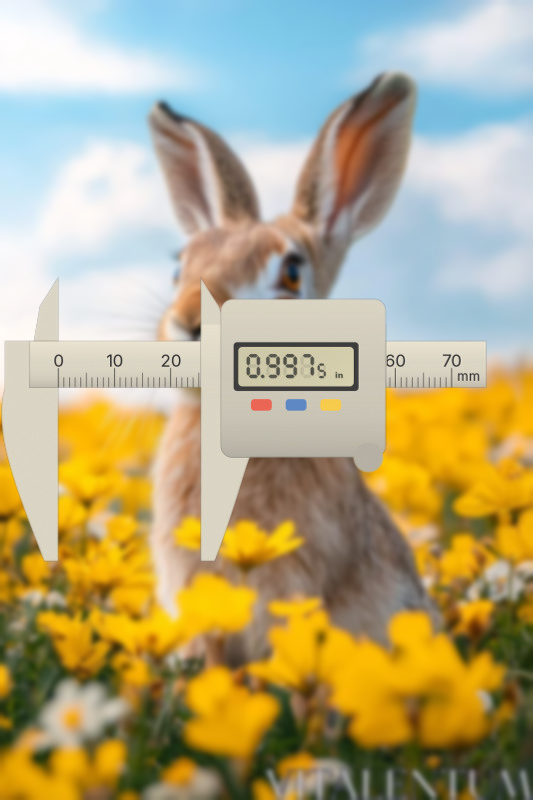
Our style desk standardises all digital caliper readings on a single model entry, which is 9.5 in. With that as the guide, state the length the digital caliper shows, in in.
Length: 0.9975 in
